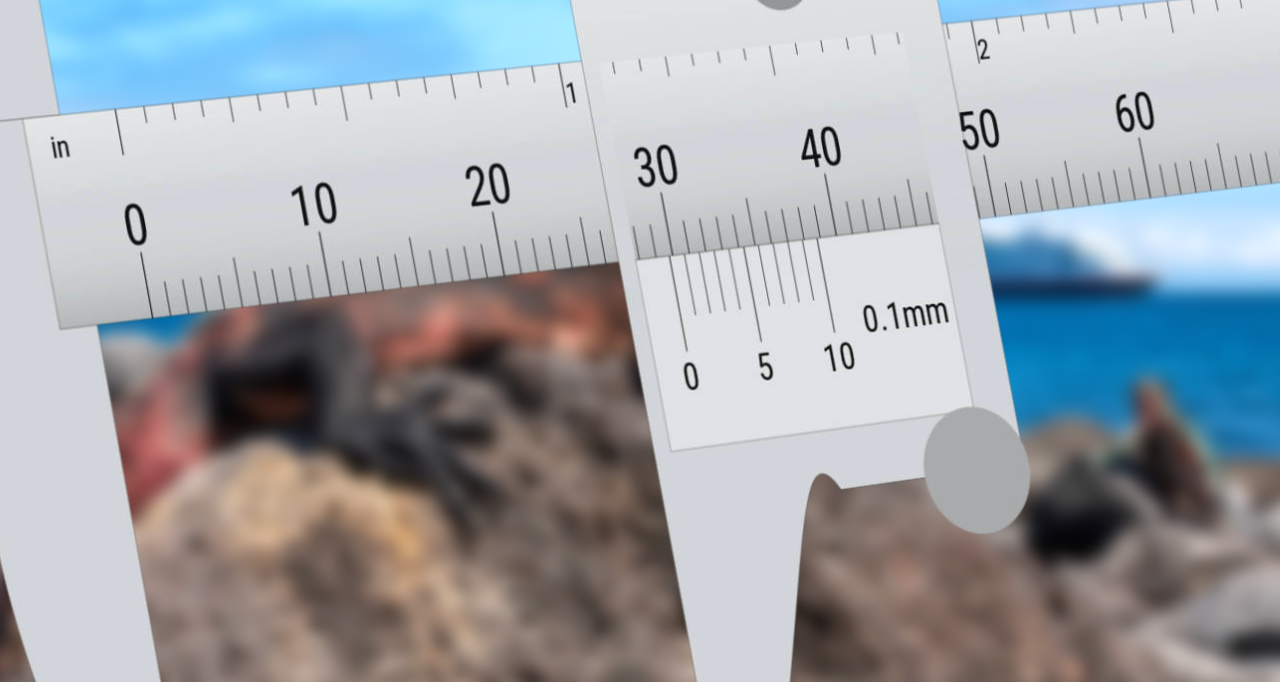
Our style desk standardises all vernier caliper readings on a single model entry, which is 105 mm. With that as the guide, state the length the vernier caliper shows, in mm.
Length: 29.8 mm
